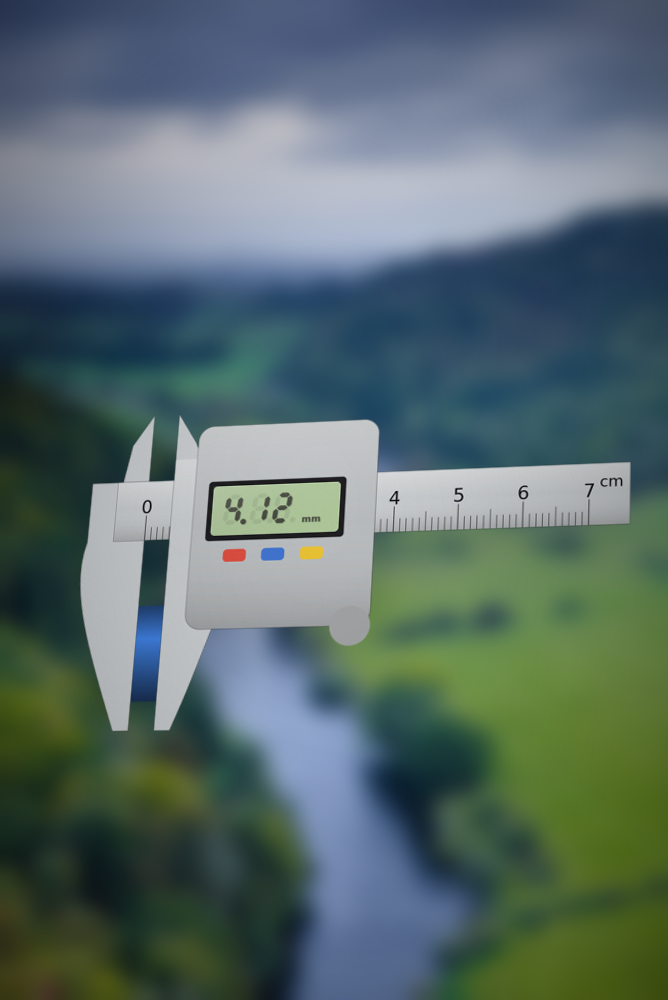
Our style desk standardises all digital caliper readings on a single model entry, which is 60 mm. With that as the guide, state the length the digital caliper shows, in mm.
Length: 4.12 mm
